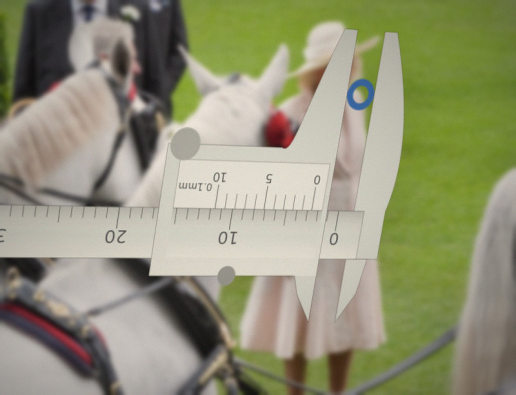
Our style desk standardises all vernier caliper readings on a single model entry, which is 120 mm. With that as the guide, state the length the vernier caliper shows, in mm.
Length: 2.6 mm
